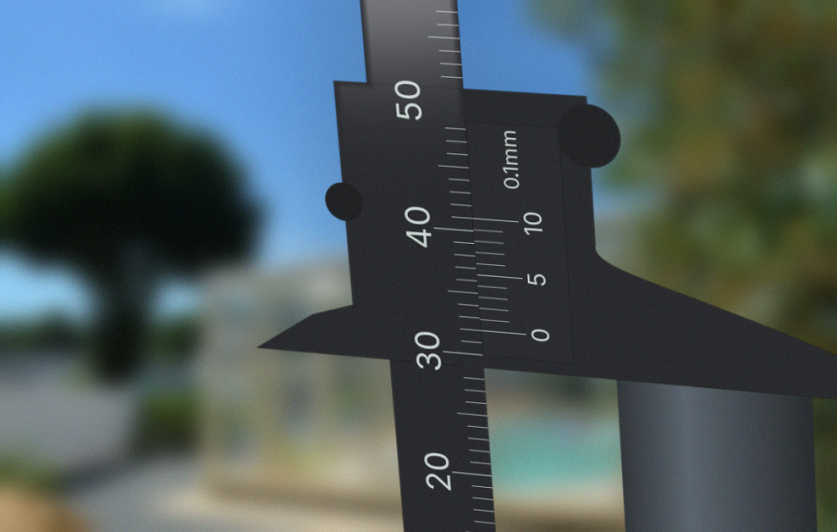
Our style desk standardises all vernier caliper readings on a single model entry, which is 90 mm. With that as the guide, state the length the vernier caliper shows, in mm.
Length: 32.0 mm
